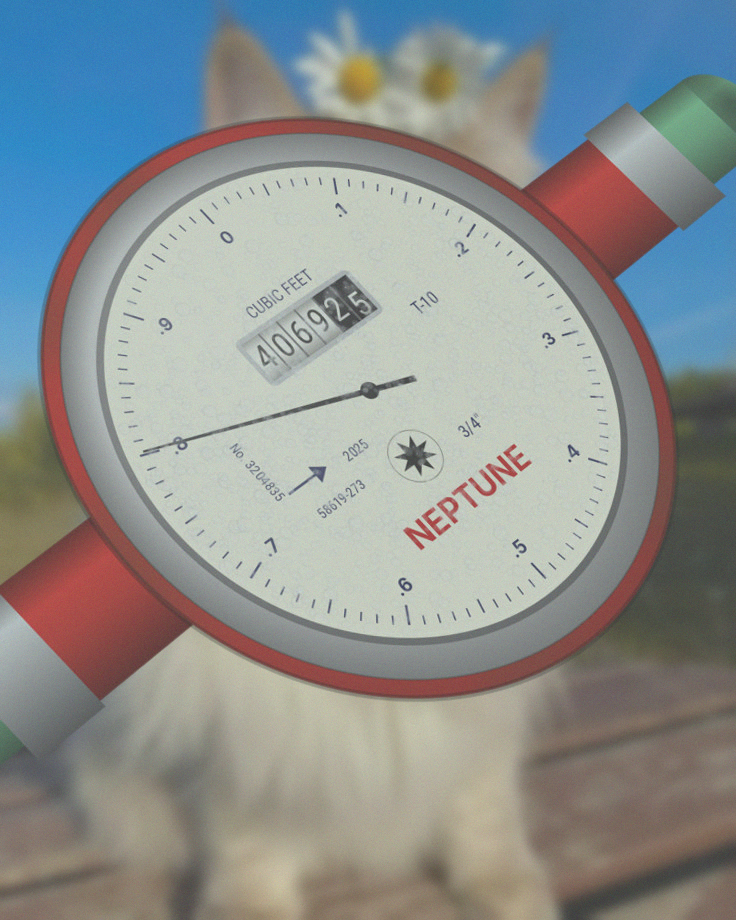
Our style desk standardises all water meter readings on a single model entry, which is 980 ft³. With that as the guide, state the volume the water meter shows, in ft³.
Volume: 406924.80 ft³
